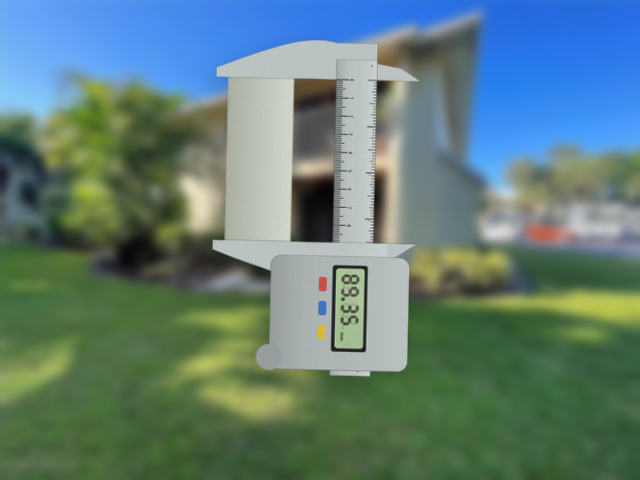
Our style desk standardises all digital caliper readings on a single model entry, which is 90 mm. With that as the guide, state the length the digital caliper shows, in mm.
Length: 89.35 mm
